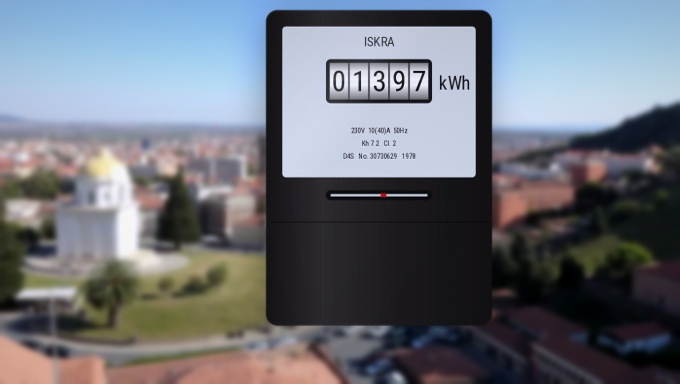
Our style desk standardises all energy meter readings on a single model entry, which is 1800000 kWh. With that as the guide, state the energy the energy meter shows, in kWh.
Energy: 1397 kWh
